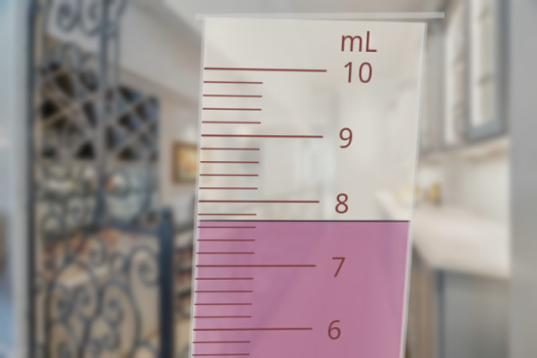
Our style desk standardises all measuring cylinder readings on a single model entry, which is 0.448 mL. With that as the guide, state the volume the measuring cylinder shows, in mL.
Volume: 7.7 mL
